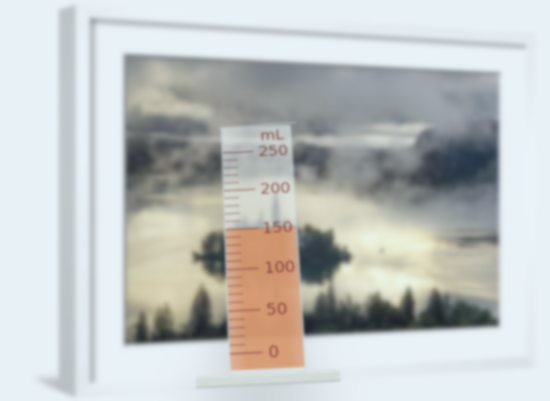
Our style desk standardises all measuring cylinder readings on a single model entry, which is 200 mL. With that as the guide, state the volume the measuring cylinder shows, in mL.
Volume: 150 mL
